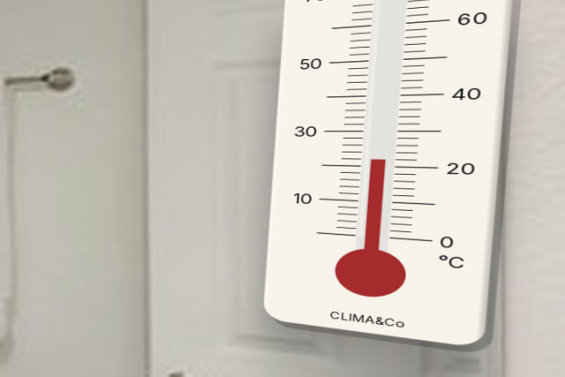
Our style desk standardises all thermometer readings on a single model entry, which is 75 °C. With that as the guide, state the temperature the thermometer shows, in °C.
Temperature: 22 °C
